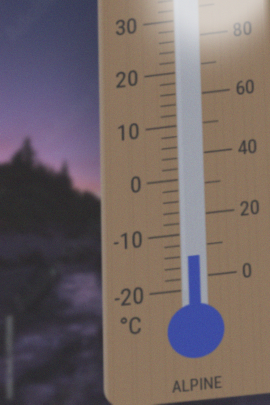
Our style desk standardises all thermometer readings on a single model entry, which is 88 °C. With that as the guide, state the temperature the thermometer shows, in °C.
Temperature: -14 °C
